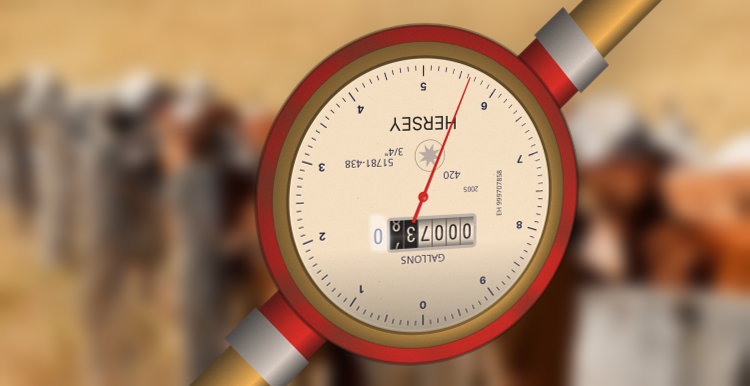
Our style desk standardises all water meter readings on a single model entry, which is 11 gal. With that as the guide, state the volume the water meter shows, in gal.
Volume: 7375.6 gal
